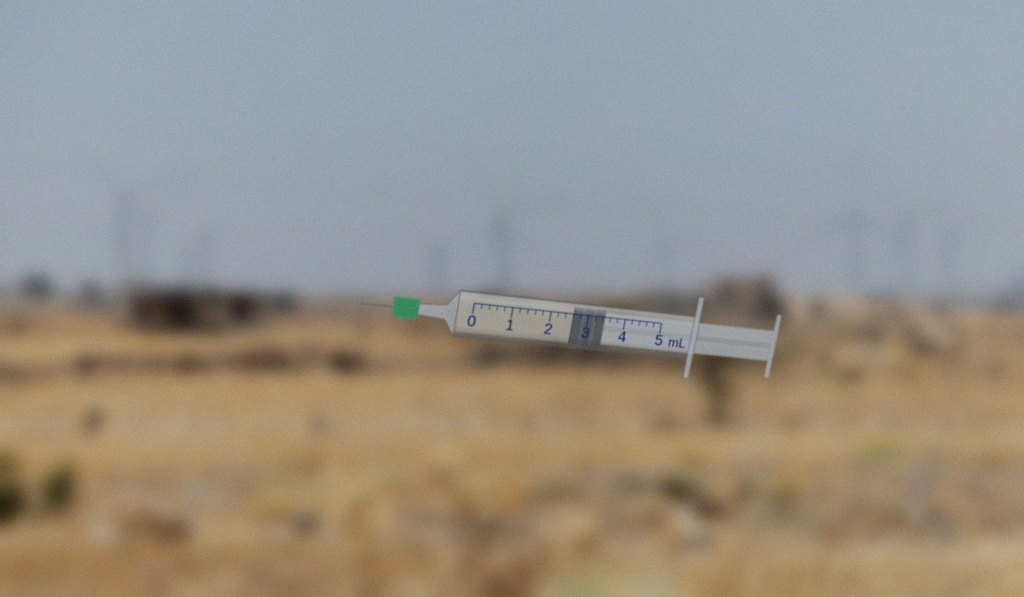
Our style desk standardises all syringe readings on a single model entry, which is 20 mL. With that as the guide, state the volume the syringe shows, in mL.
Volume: 2.6 mL
